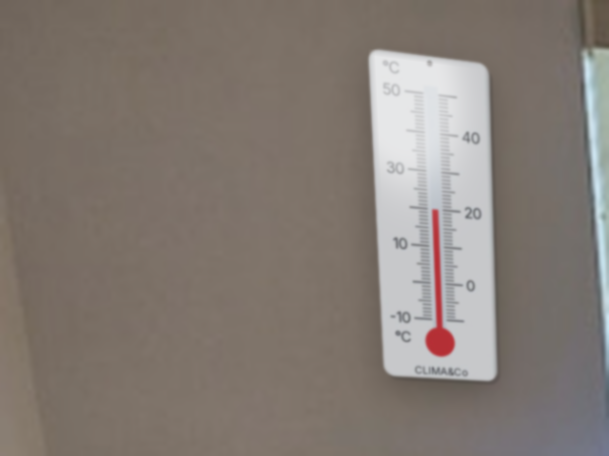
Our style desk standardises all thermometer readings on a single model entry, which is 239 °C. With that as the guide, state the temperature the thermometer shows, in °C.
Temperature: 20 °C
